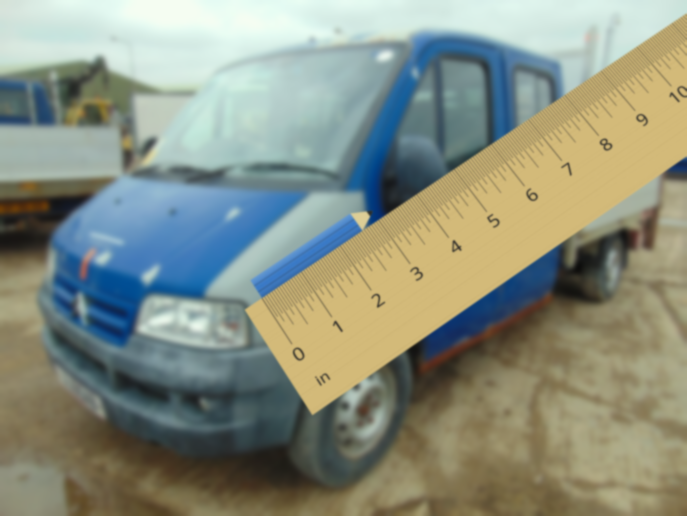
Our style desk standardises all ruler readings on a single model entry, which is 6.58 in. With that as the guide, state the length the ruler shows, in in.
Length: 3 in
